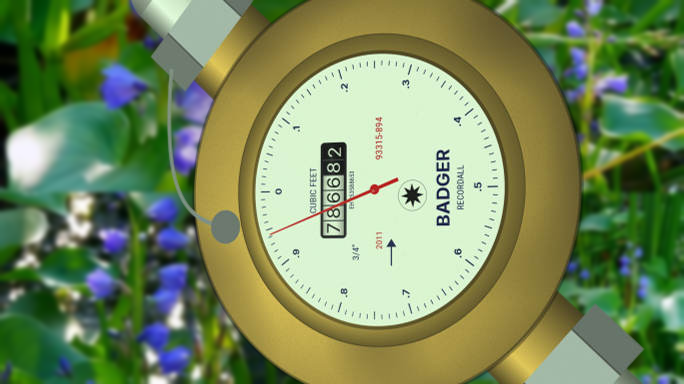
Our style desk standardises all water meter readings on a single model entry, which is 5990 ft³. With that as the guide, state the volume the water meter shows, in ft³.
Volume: 786681.94 ft³
